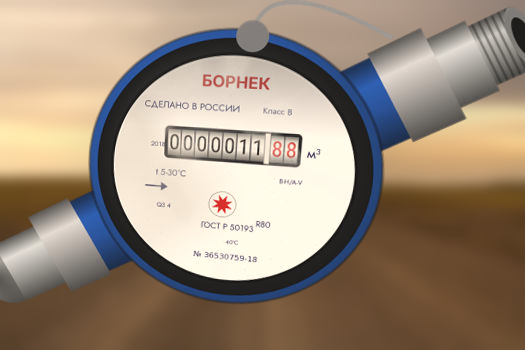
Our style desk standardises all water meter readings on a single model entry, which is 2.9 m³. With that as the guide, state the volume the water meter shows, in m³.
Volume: 11.88 m³
